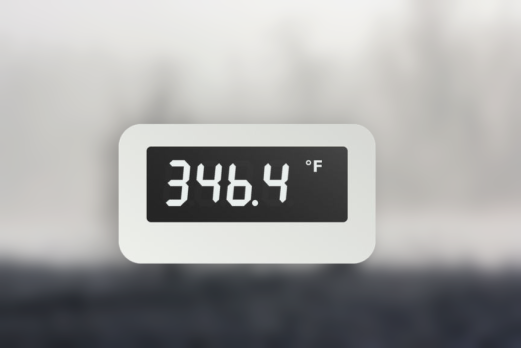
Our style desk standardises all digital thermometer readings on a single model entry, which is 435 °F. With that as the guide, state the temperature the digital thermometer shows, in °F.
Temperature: 346.4 °F
